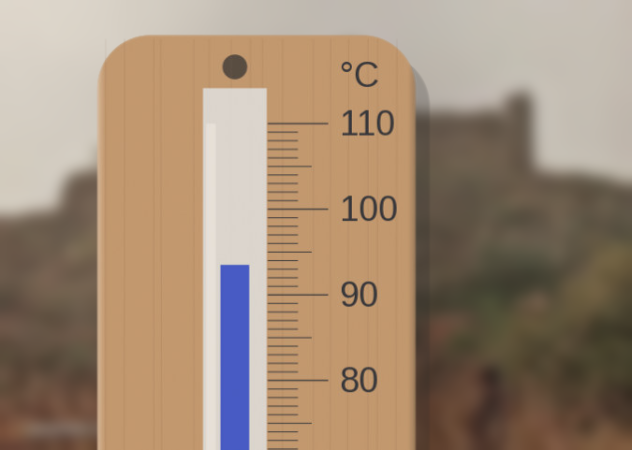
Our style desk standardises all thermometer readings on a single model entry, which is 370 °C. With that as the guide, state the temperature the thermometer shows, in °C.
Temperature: 93.5 °C
